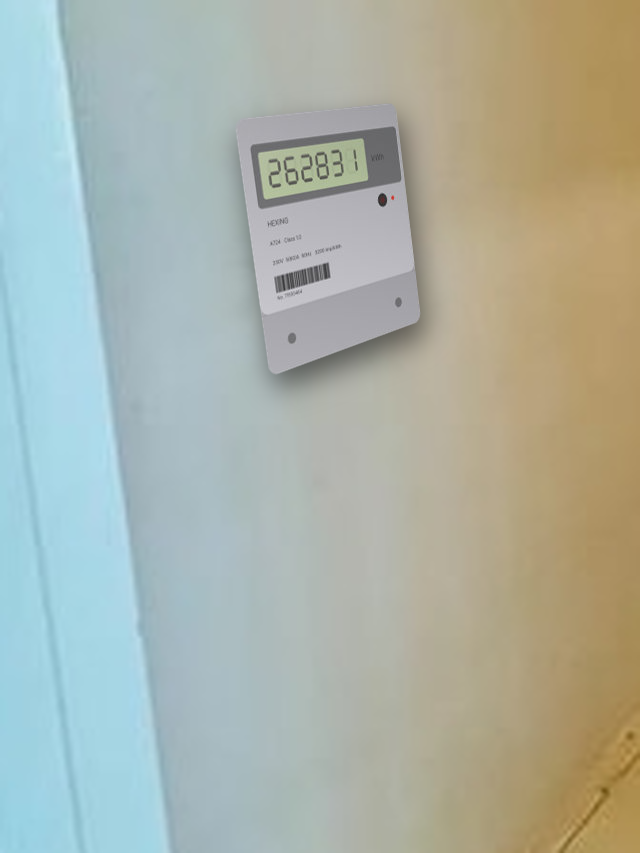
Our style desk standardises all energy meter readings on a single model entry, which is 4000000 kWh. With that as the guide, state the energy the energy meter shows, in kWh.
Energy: 262831 kWh
